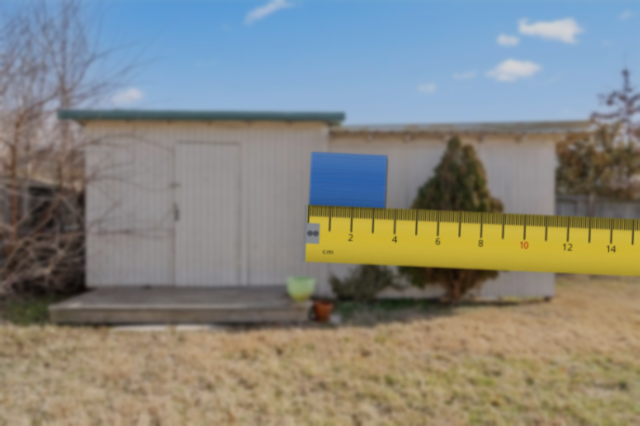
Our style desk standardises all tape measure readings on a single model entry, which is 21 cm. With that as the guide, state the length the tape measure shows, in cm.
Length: 3.5 cm
